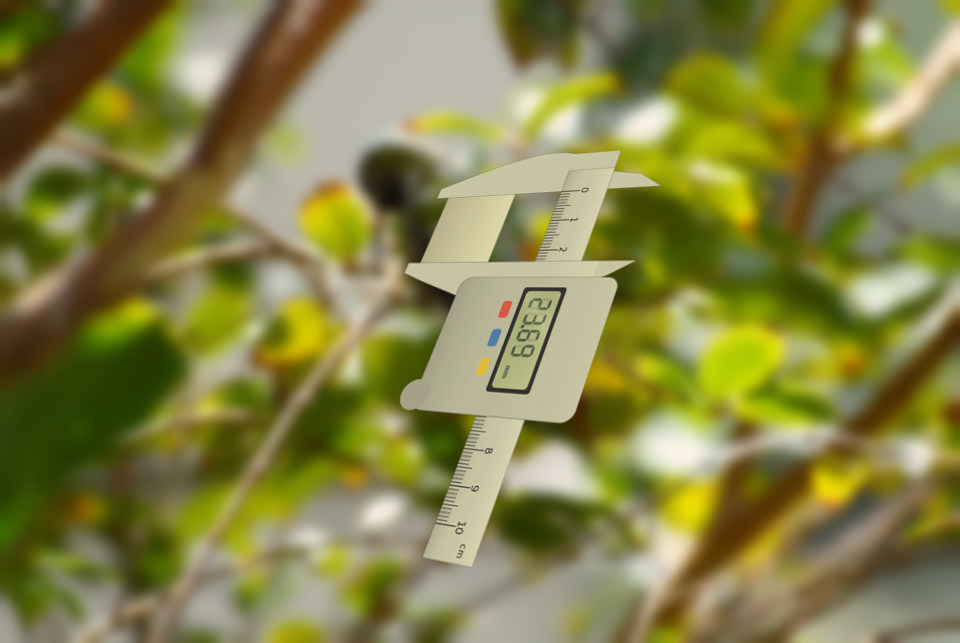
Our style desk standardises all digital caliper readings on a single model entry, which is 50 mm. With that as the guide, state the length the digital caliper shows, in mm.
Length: 23.69 mm
